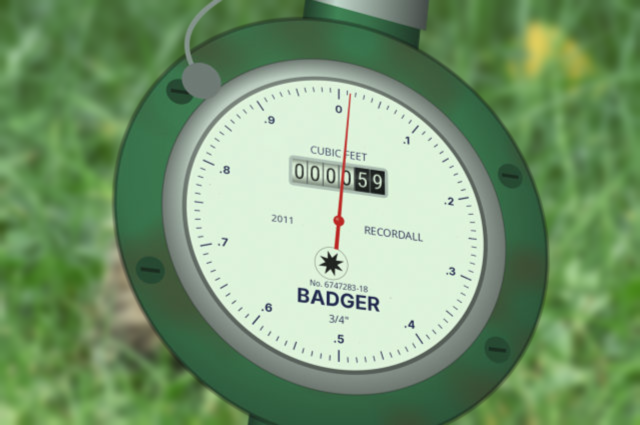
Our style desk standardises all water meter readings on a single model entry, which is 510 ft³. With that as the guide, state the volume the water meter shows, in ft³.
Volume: 59.01 ft³
